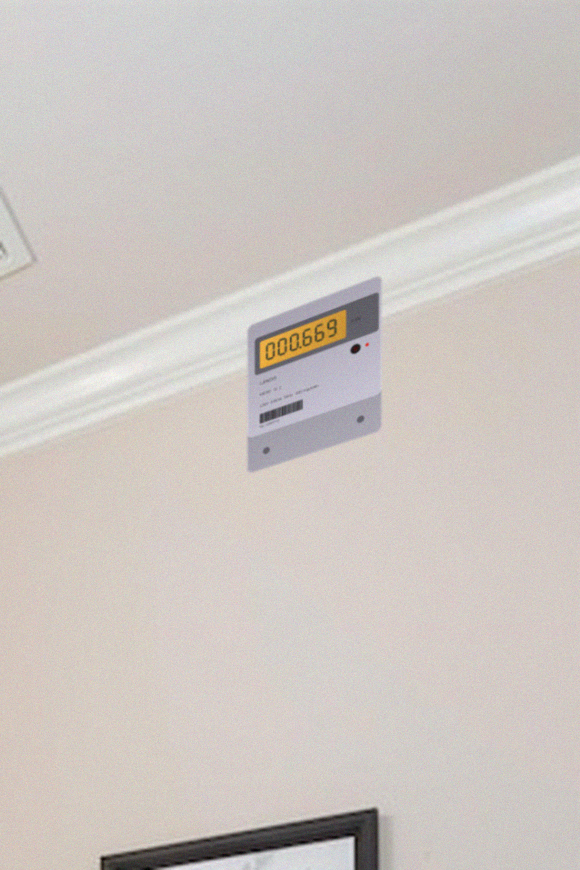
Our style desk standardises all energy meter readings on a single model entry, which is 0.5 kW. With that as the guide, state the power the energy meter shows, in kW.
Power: 0.669 kW
